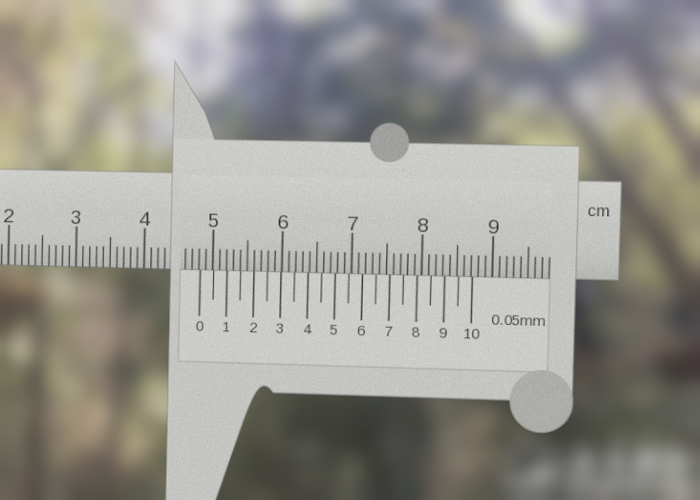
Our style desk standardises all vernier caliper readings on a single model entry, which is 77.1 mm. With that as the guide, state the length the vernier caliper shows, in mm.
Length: 48.2 mm
